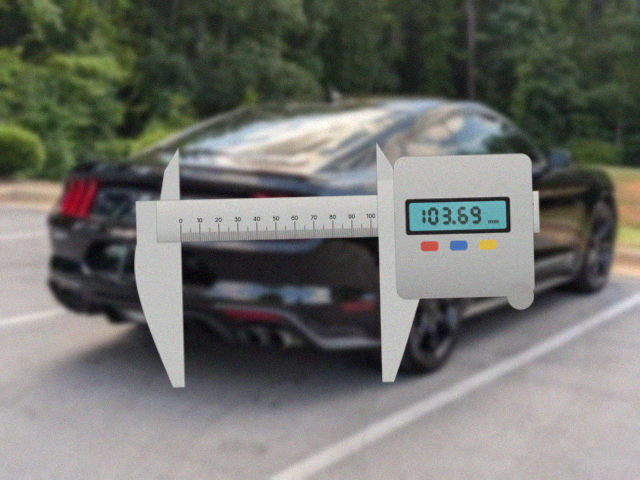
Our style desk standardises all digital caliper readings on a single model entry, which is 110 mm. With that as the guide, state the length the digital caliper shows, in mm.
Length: 103.69 mm
